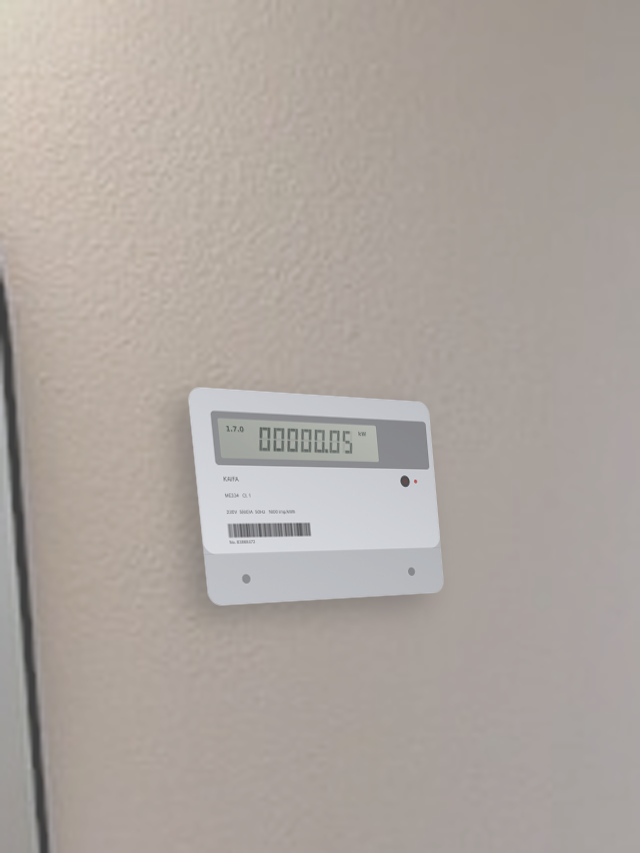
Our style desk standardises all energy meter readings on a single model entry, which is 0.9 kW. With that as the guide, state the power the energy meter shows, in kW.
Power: 0.05 kW
